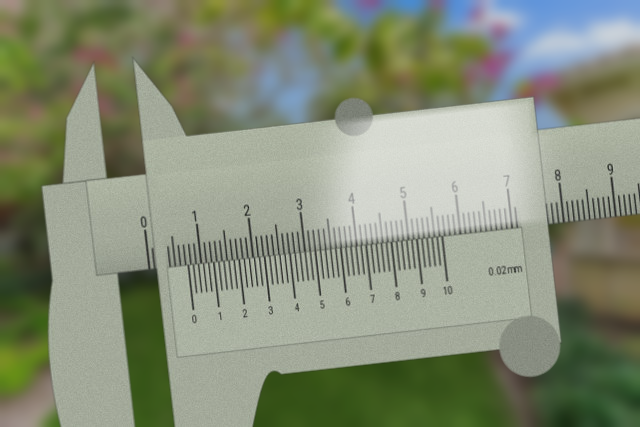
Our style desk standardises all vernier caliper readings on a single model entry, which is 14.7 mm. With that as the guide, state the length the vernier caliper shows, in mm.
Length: 7.5 mm
